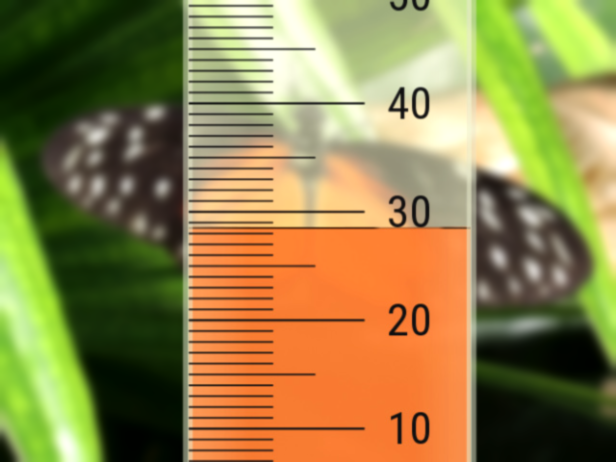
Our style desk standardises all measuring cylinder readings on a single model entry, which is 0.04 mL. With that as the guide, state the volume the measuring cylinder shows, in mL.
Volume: 28.5 mL
